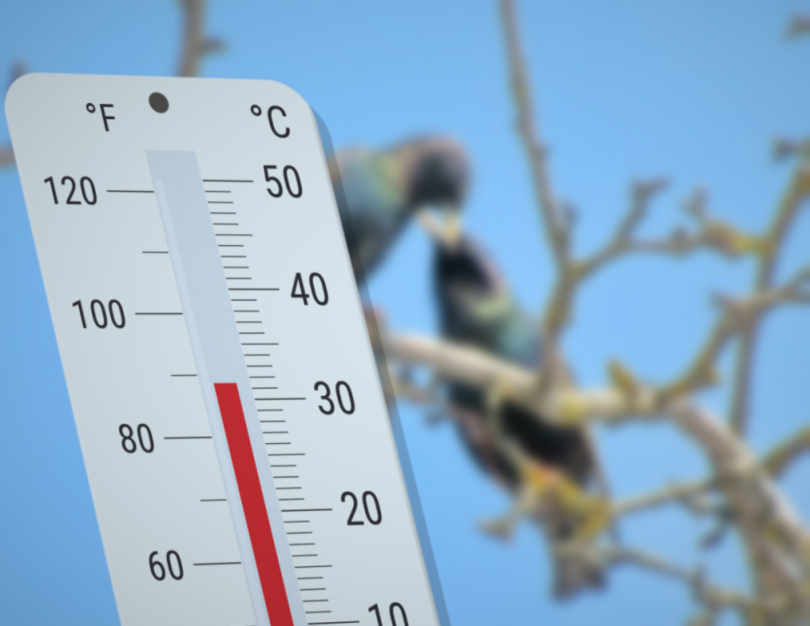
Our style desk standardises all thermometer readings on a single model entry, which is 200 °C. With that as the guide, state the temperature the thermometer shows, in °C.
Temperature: 31.5 °C
